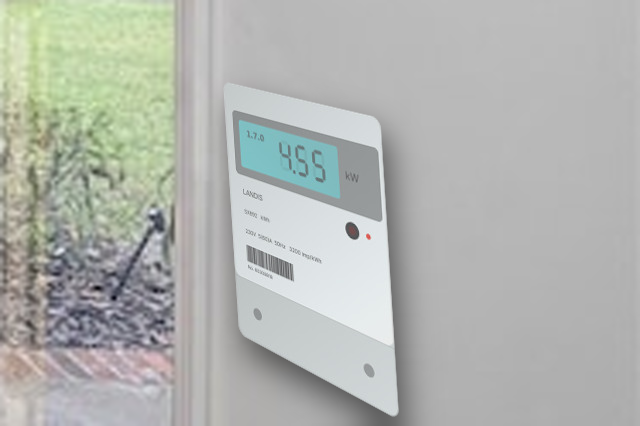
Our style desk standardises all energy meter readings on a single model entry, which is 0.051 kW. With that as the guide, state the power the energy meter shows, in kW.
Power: 4.55 kW
